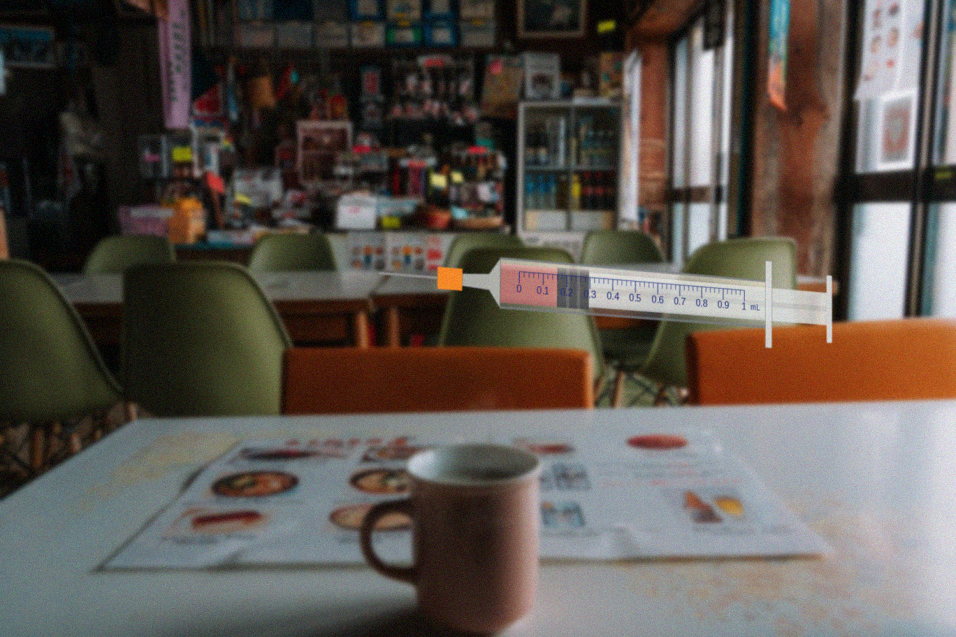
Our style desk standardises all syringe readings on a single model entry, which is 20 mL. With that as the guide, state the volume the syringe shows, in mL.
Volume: 0.16 mL
